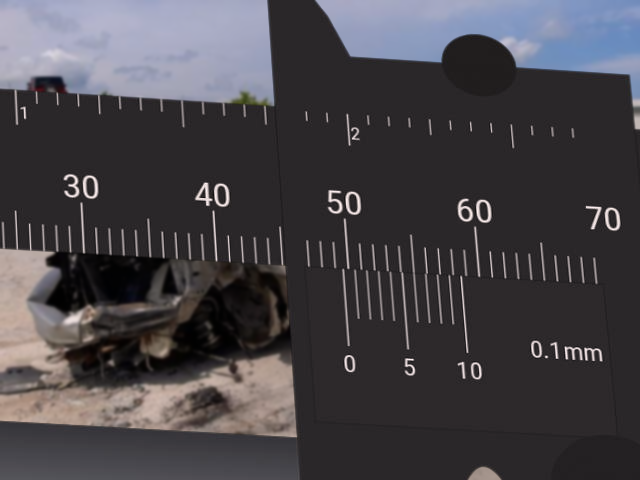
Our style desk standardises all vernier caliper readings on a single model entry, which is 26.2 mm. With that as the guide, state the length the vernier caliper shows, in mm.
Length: 49.6 mm
